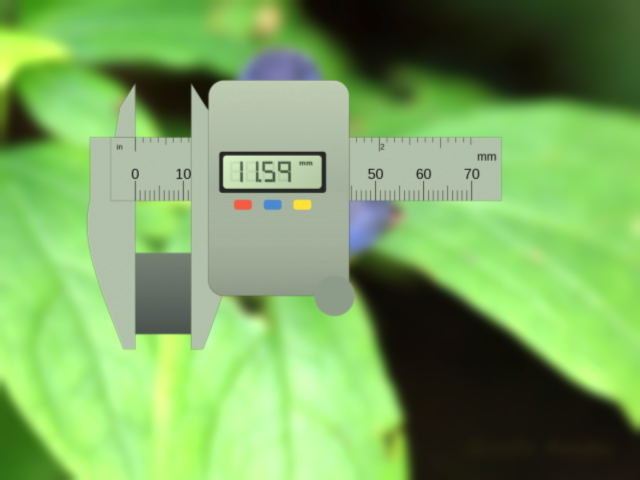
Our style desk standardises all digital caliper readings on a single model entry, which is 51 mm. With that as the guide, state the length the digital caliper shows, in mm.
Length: 11.59 mm
